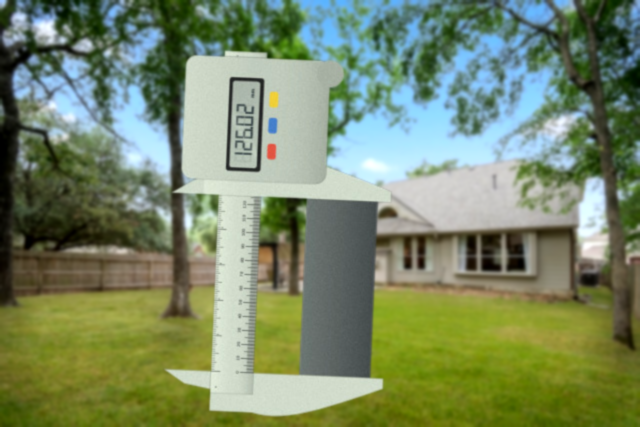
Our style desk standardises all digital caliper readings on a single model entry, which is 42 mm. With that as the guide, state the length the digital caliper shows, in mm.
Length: 126.02 mm
